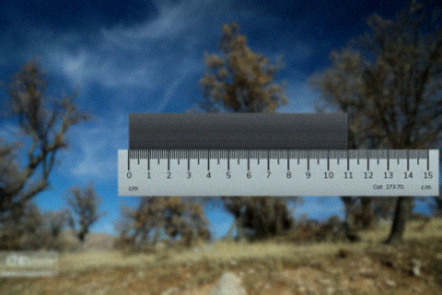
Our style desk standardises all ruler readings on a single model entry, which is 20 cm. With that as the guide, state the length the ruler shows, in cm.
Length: 11 cm
